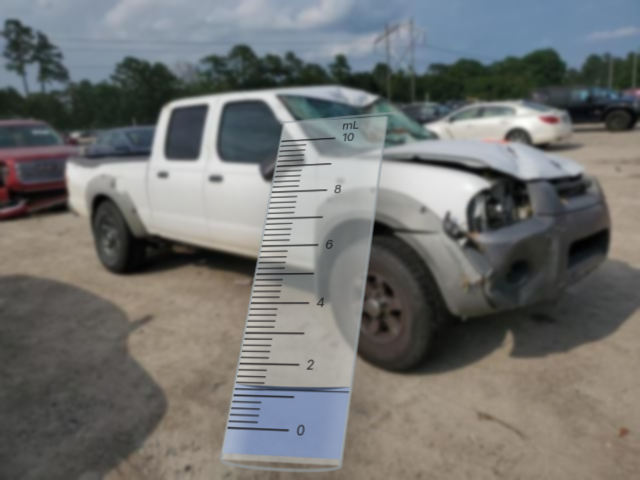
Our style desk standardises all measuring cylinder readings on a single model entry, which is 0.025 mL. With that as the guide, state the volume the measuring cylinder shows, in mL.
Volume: 1.2 mL
